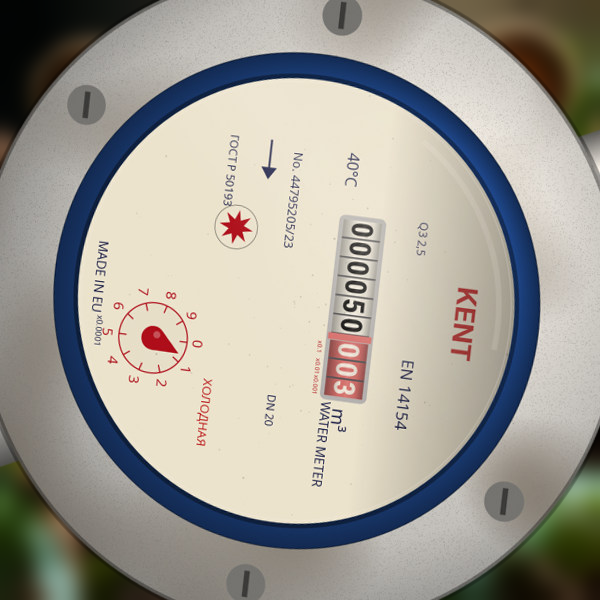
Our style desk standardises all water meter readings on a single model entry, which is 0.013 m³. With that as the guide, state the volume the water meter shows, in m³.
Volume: 50.0030 m³
